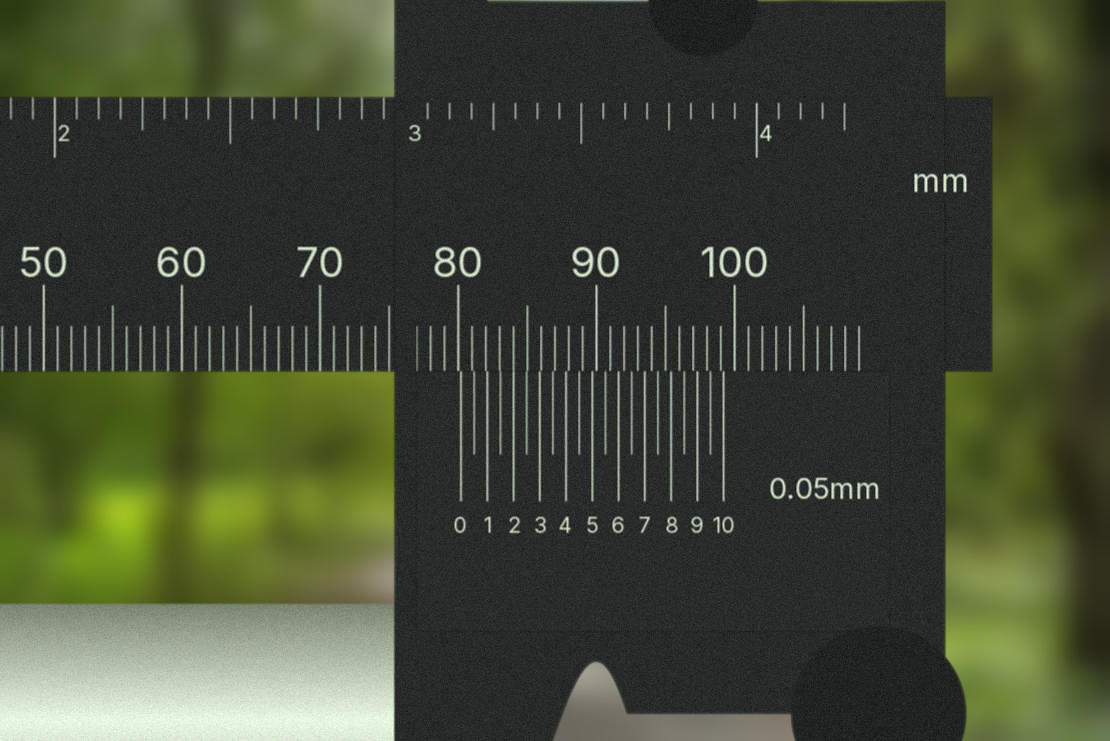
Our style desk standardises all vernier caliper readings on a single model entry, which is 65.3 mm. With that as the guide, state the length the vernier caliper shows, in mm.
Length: 80.2 mm
